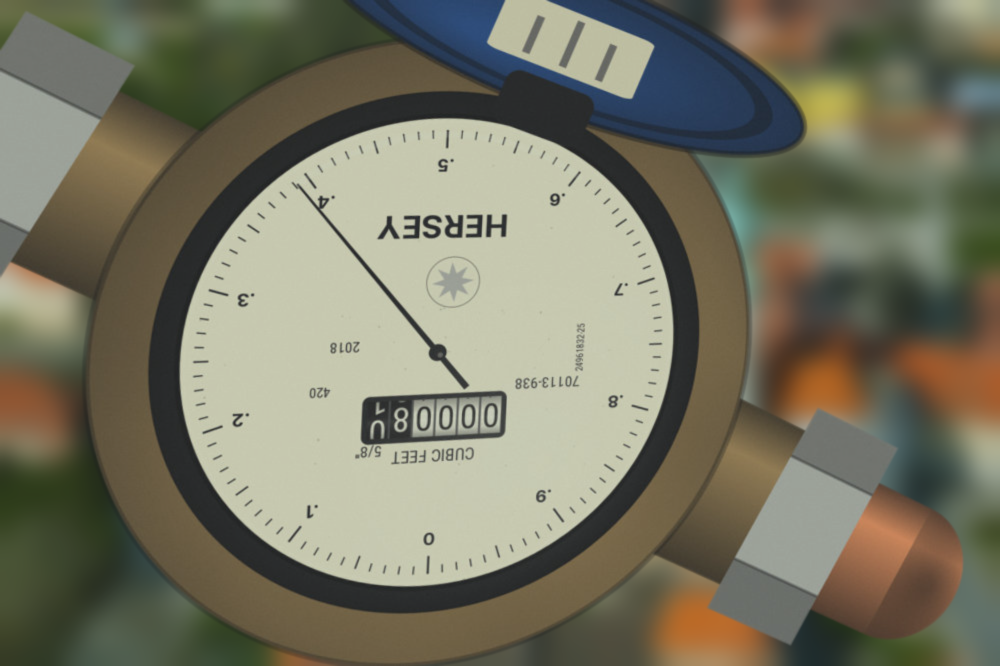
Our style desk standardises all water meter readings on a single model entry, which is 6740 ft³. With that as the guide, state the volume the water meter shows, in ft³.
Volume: 80.39 ft³
